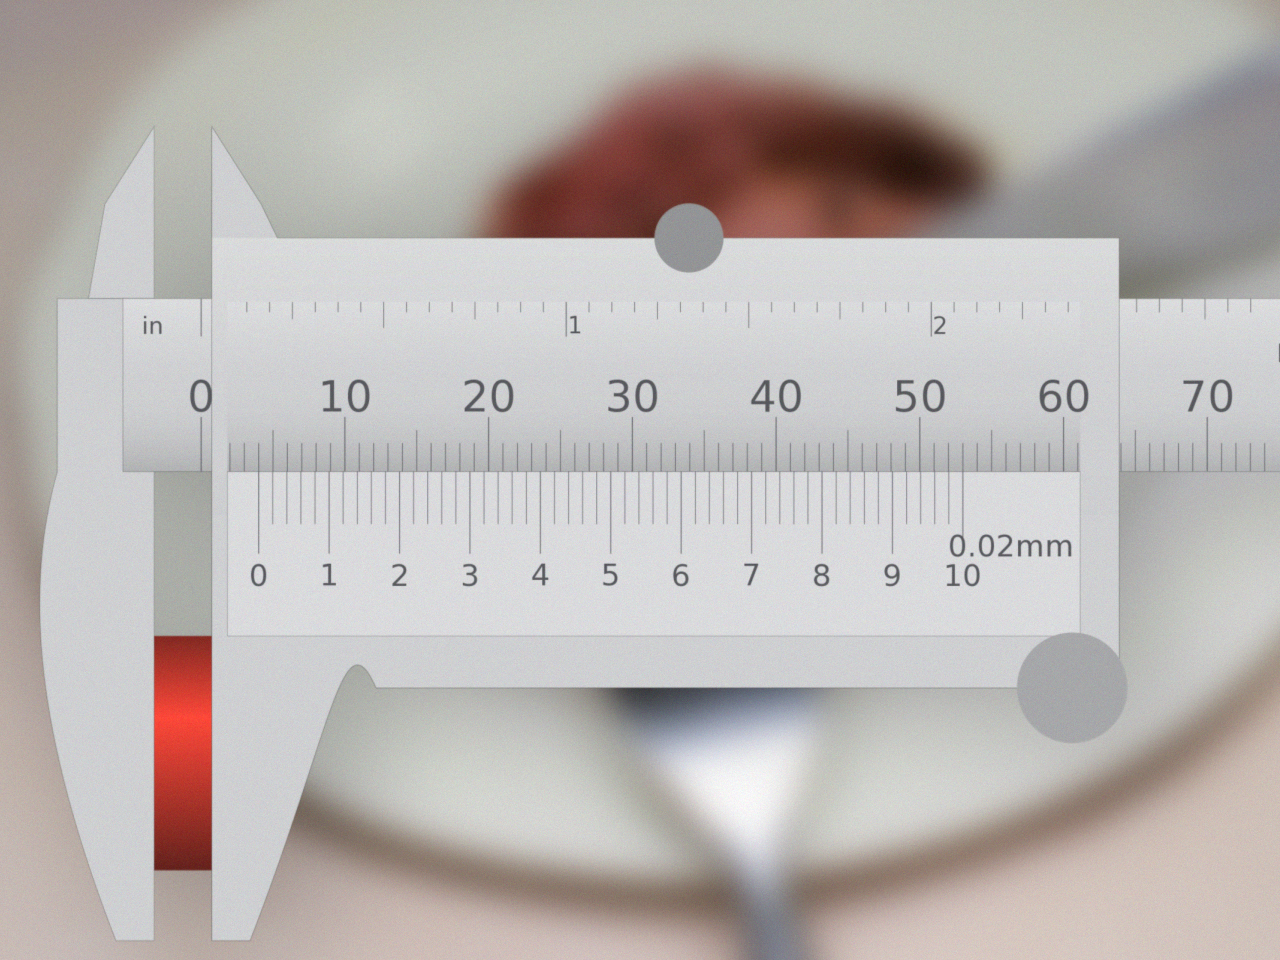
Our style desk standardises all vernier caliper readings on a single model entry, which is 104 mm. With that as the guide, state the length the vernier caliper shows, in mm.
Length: 4.0 mm
